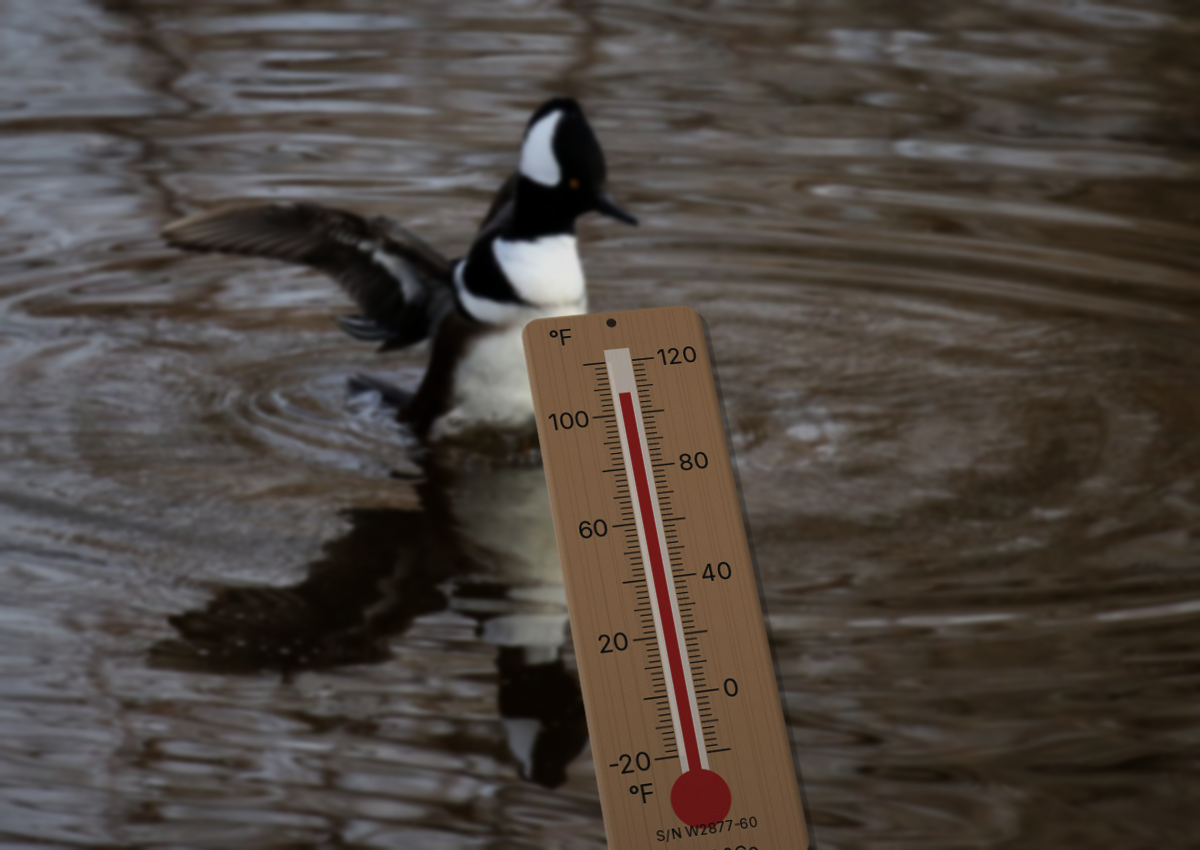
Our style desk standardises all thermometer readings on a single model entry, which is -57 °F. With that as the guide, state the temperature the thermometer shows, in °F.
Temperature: 108 °F
